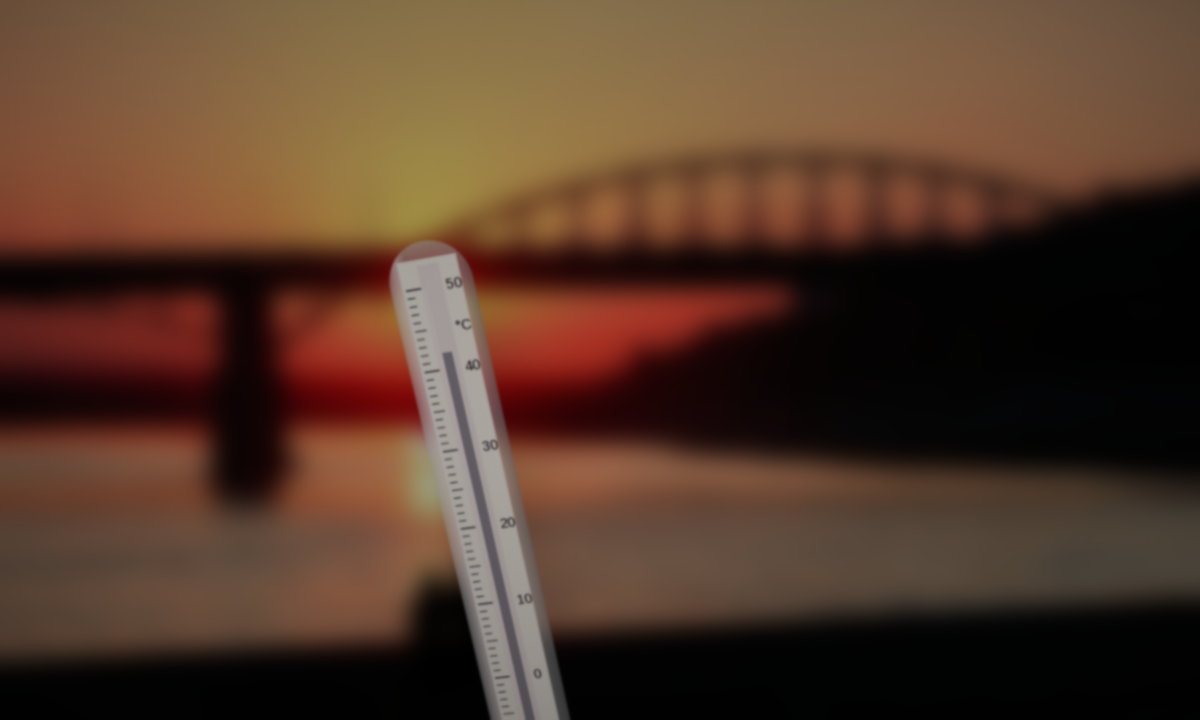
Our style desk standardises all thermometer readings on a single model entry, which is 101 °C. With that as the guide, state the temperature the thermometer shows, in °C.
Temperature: 42 °C
